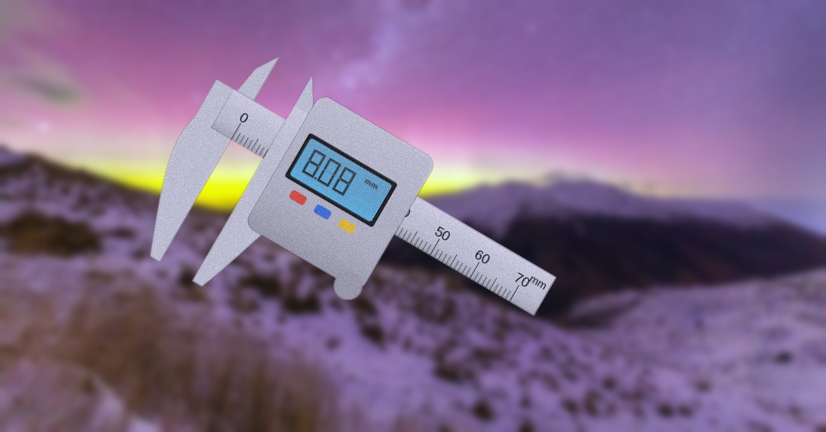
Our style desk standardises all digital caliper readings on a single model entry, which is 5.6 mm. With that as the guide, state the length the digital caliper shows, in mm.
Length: 8.08 mm
